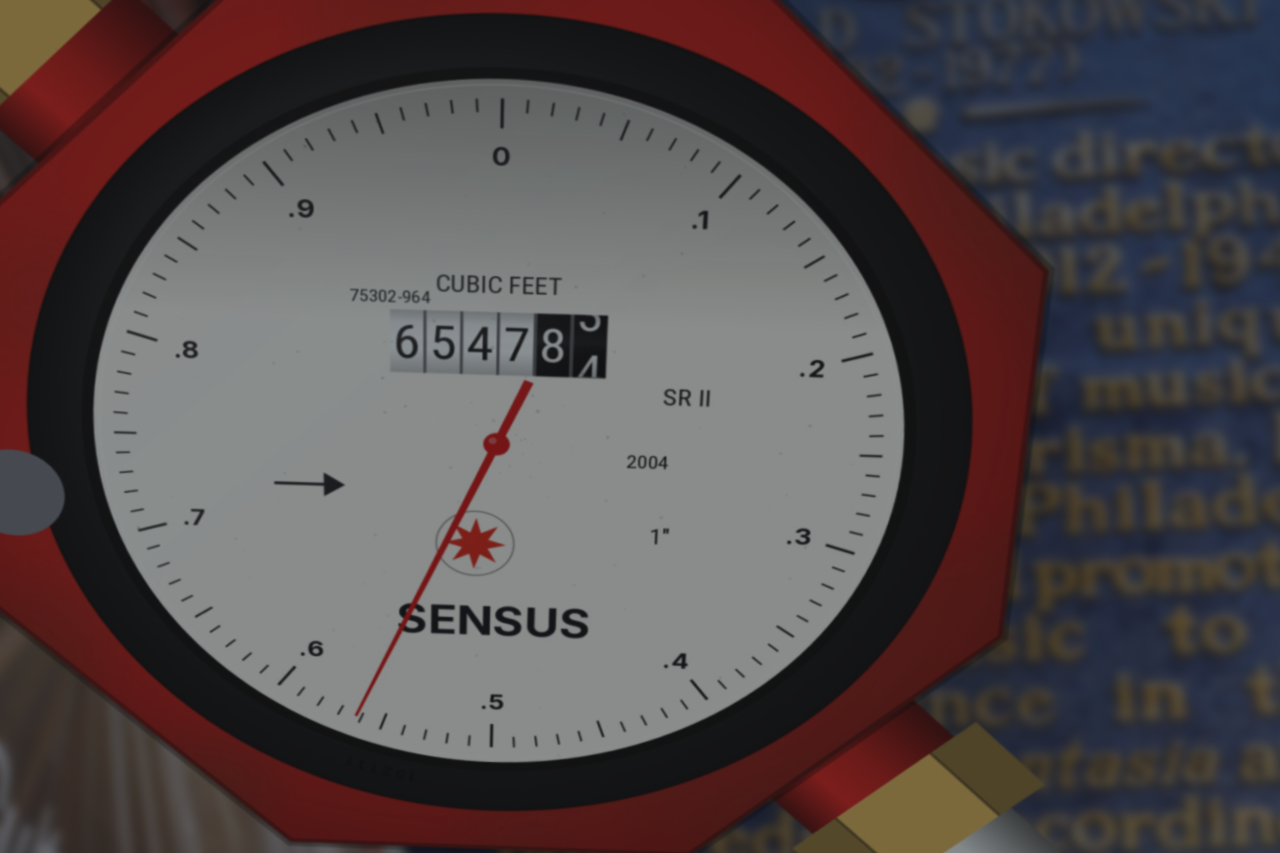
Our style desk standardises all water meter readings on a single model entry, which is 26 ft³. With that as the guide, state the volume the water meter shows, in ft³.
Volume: 654783.56 ft³
